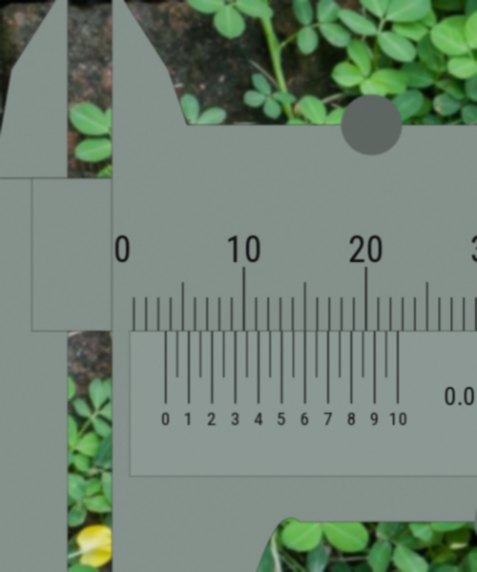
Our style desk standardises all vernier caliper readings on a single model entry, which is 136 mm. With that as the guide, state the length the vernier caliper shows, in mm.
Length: 3.6 mm
